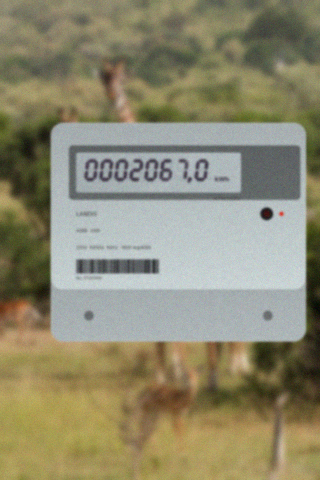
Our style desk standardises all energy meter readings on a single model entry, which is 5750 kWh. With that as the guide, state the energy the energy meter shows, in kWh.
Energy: 2067.0 kWh
